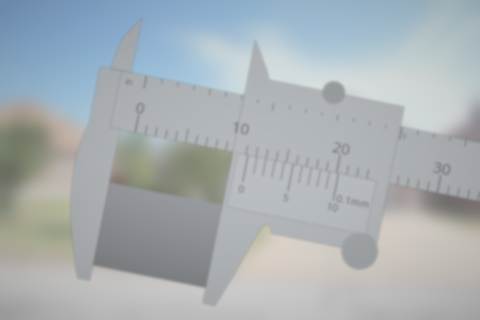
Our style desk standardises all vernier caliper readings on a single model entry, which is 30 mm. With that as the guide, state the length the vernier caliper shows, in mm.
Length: 11.2 mm
